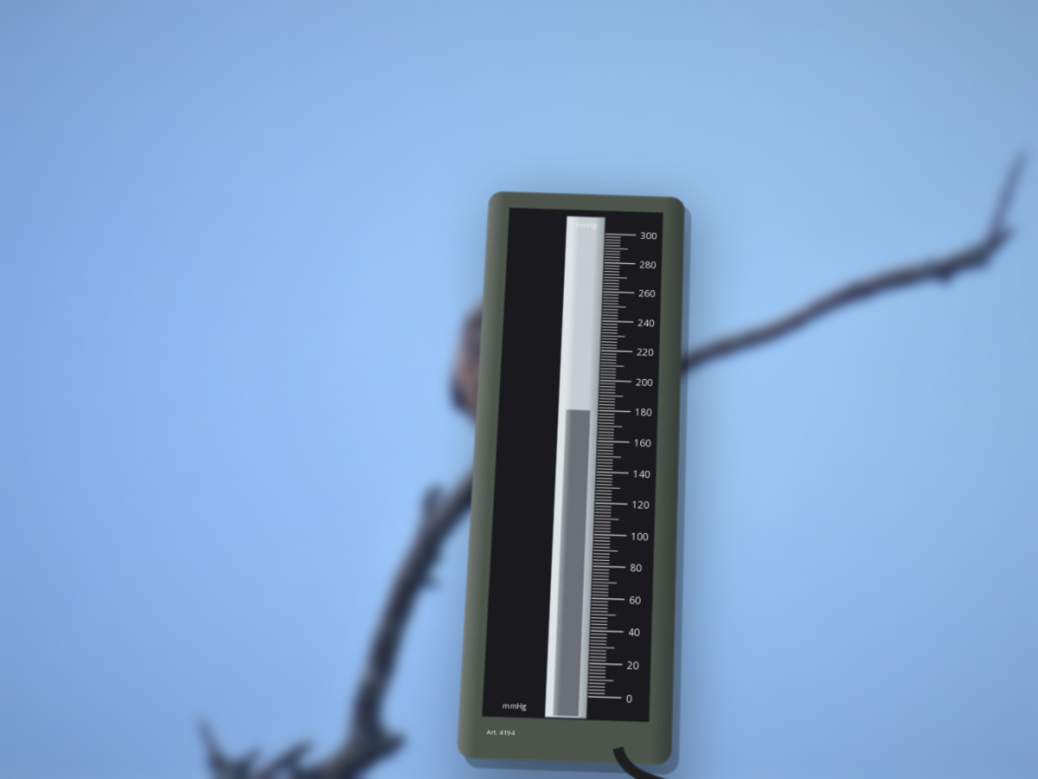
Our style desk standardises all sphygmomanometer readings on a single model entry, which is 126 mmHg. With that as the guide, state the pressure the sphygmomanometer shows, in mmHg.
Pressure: 180 mmHg
